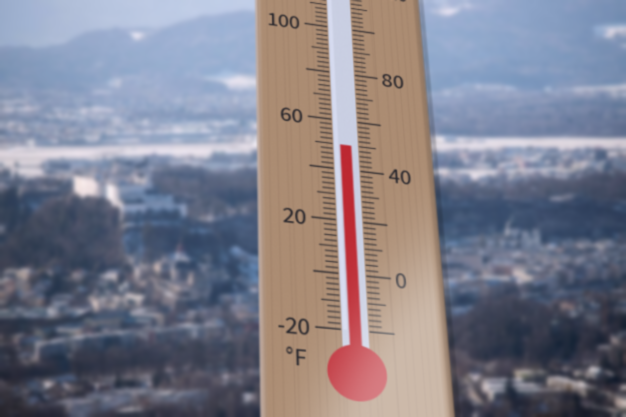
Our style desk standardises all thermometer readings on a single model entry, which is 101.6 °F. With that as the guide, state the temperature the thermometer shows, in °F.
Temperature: 50 °F
